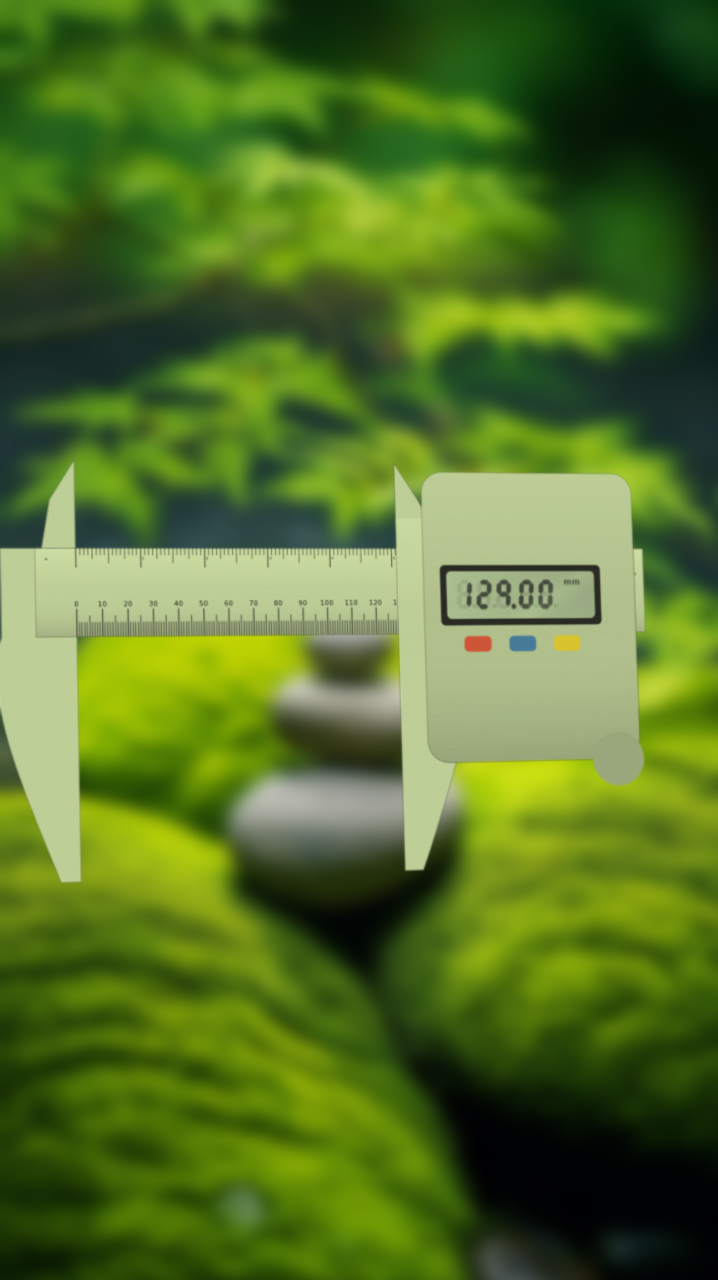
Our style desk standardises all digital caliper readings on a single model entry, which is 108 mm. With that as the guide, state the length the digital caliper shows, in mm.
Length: 129.00 mm
